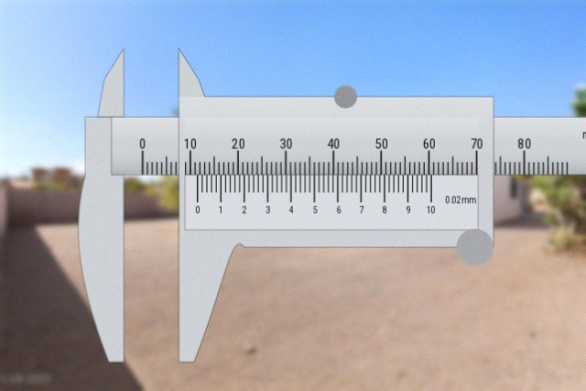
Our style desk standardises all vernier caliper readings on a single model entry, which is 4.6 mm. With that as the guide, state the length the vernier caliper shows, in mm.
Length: 11.5 mm
